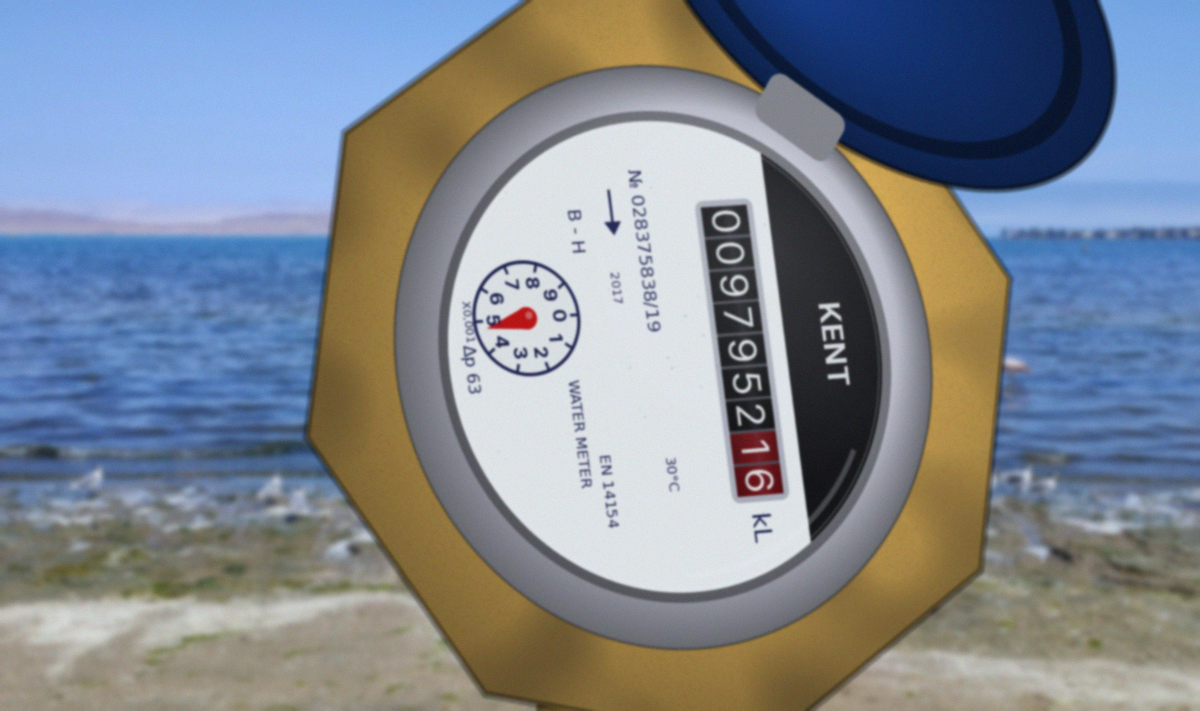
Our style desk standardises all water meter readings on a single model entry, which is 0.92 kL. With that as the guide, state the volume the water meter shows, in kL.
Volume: 97952.164 kL
